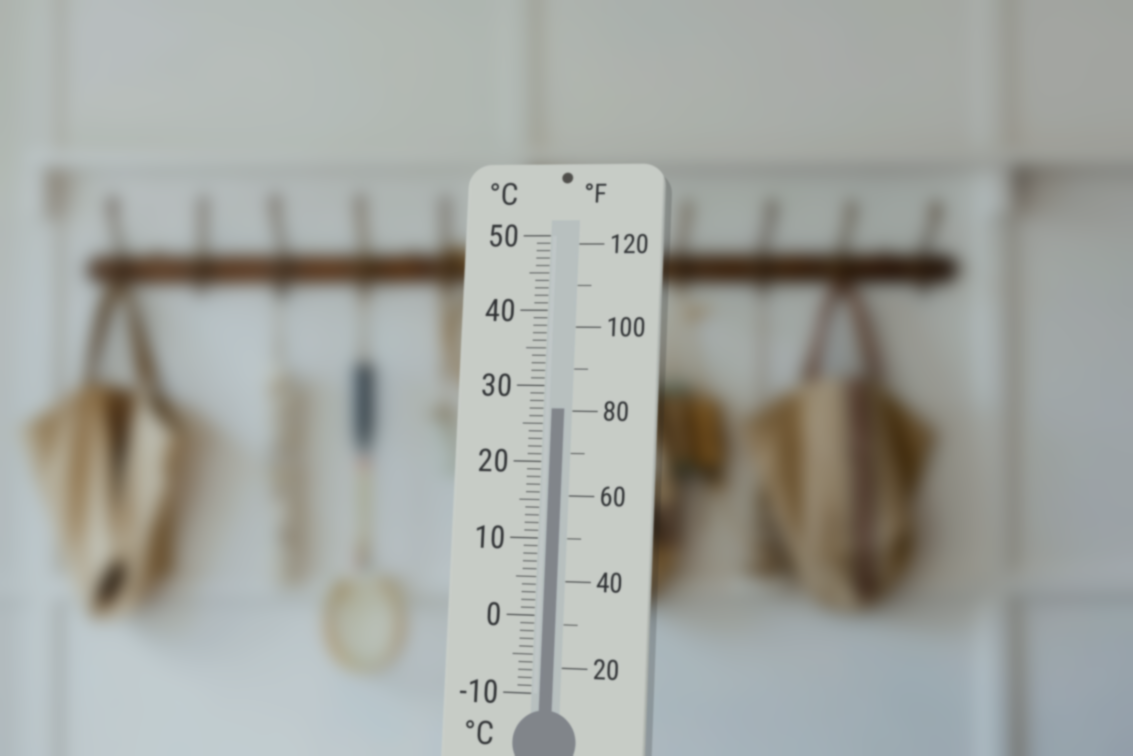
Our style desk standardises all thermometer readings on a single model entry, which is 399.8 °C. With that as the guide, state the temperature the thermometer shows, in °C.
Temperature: 27 °C
